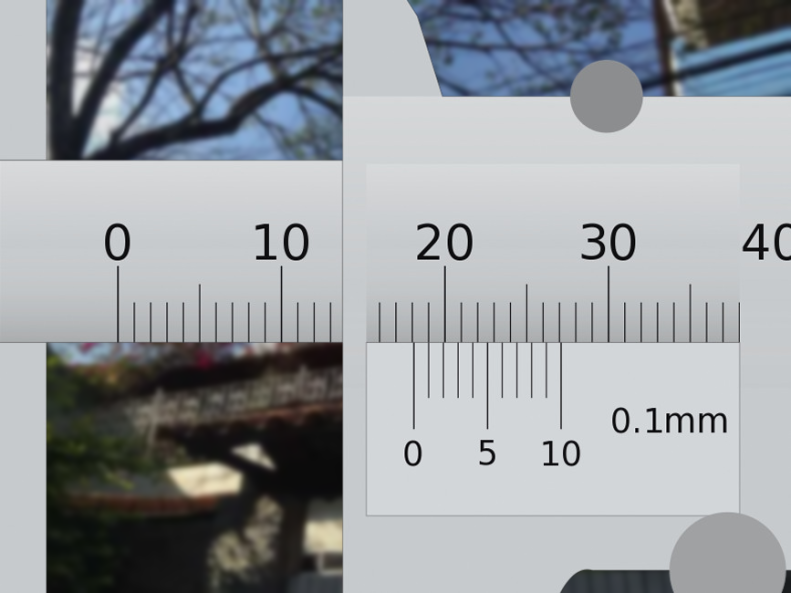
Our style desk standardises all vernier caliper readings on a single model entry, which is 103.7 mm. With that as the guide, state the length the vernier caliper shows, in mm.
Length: 18.1 mm
